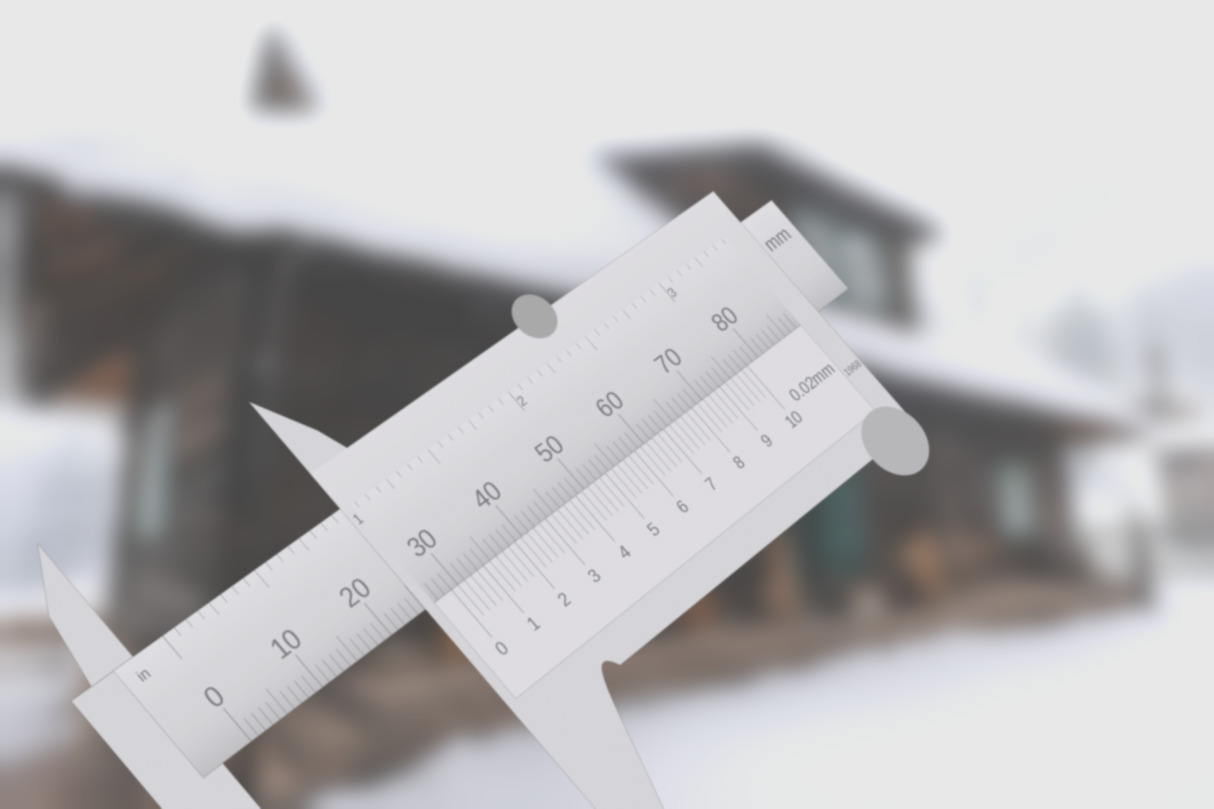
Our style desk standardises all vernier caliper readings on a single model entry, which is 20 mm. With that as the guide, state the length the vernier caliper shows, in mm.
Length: 29.0 mm
